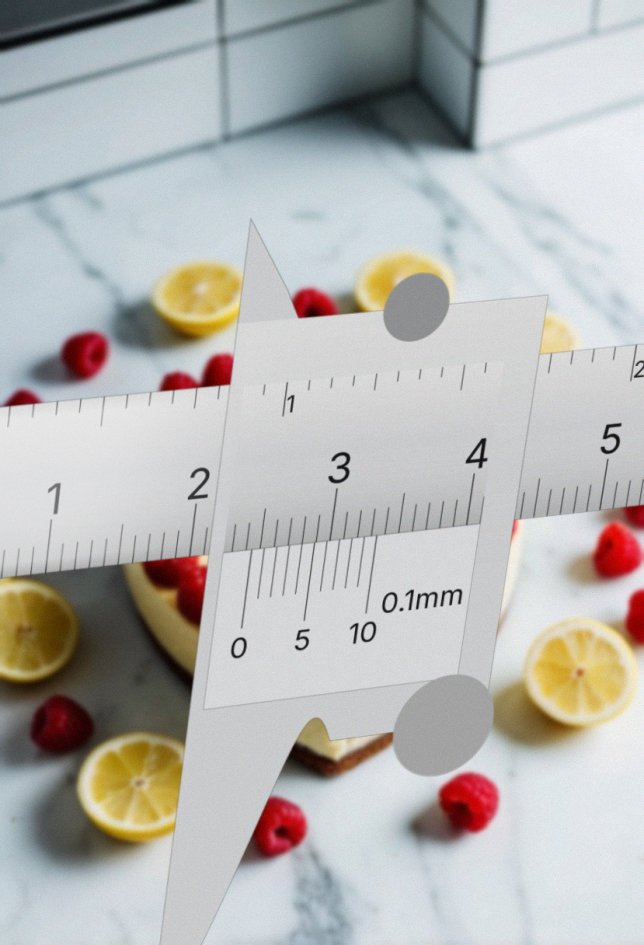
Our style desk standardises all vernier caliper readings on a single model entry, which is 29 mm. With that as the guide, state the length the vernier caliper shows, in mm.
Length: 24.4 mm
